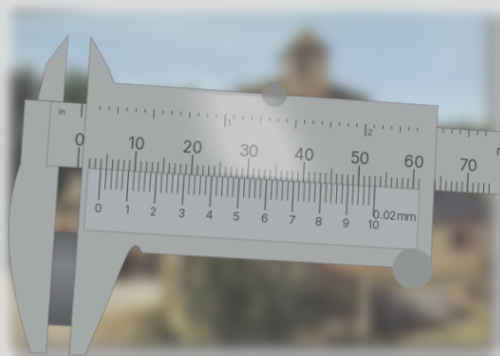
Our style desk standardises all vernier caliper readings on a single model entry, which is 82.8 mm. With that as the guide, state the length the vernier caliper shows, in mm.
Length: 4.0 mm
